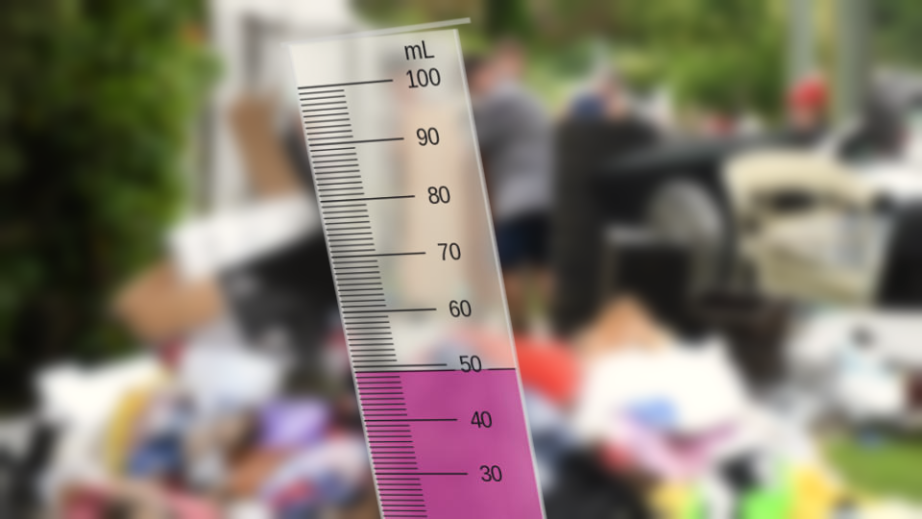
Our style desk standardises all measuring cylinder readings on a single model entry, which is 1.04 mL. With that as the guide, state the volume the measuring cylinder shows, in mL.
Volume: 49 mL
